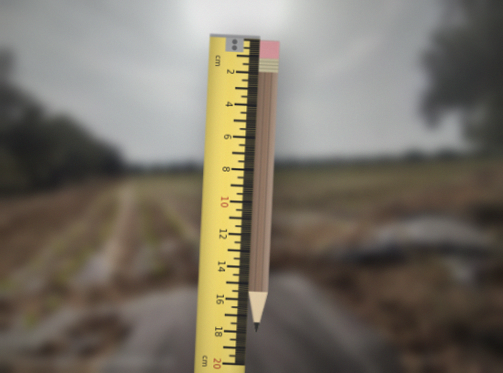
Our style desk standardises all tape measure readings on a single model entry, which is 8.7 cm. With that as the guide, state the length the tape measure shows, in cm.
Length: 18 cm
